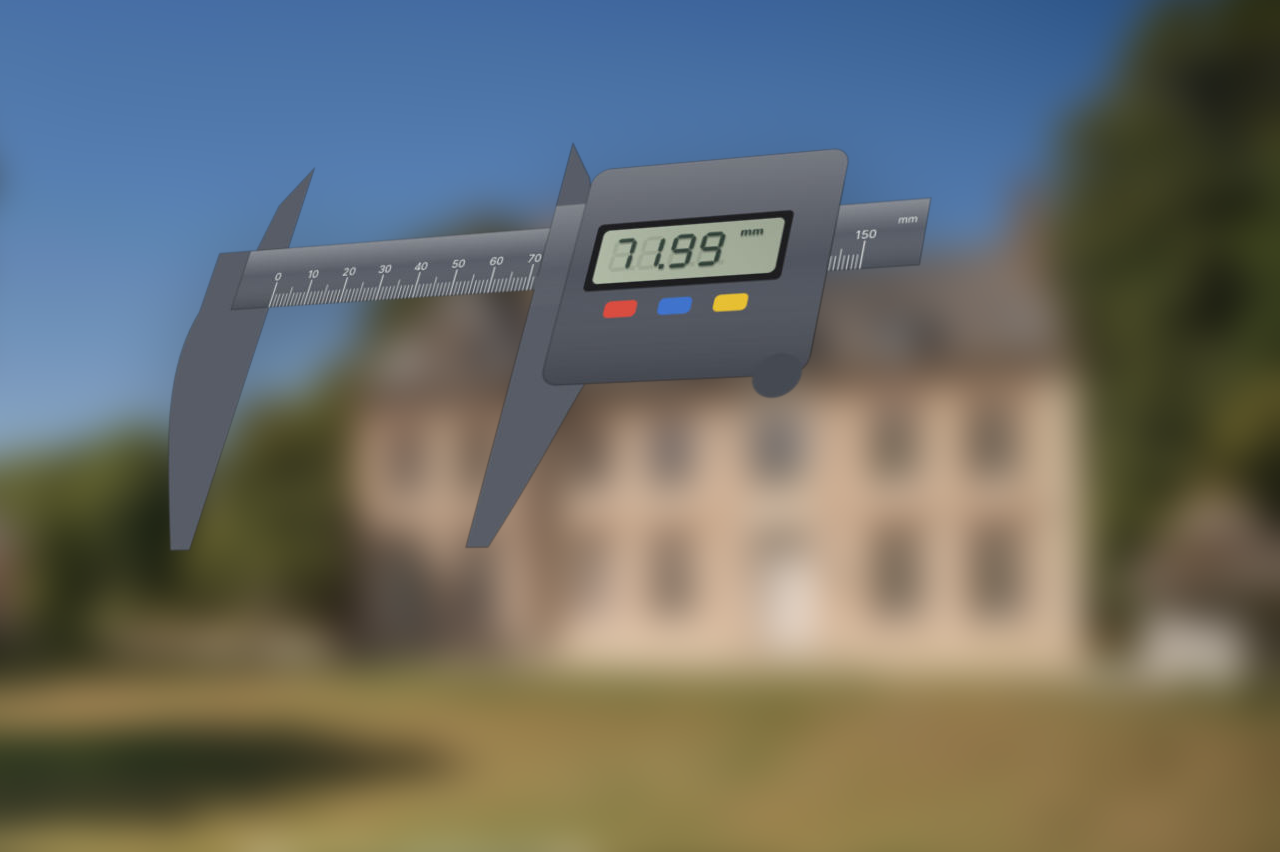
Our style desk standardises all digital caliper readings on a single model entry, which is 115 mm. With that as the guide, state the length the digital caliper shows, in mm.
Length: 71.99 mm
